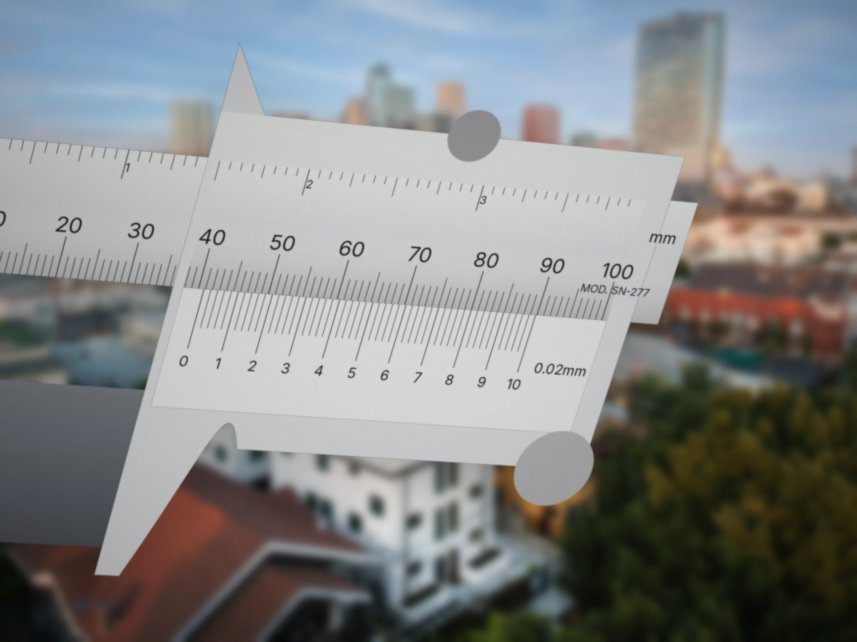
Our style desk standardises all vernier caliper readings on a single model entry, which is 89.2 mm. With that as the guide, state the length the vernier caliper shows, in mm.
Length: 40.8 mm
